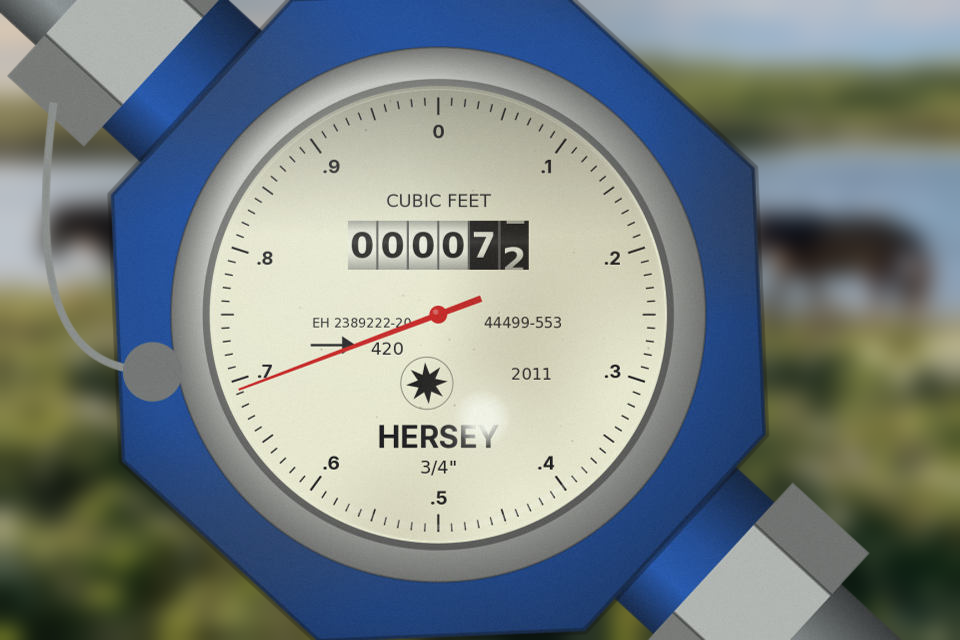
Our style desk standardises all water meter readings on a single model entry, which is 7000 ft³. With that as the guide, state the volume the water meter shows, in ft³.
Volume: 71.69 ft³
